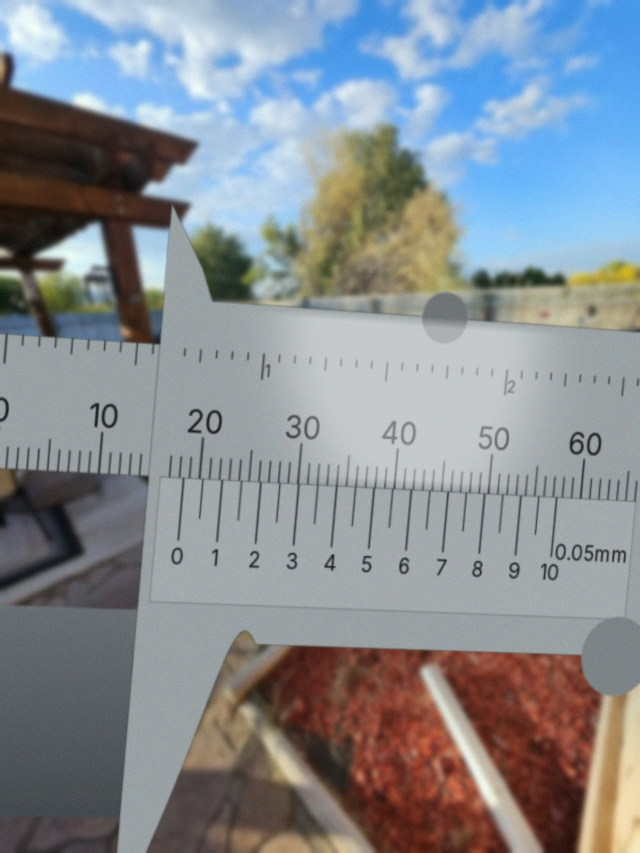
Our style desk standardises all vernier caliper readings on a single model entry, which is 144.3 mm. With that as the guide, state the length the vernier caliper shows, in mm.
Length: 18.4 mm
